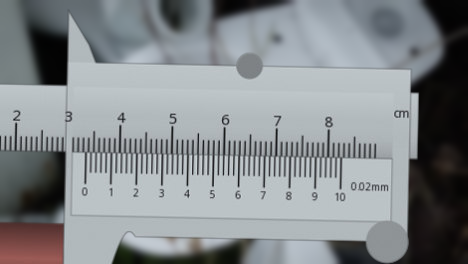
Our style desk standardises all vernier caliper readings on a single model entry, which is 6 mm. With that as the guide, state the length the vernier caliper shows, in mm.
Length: 33.5 mm
